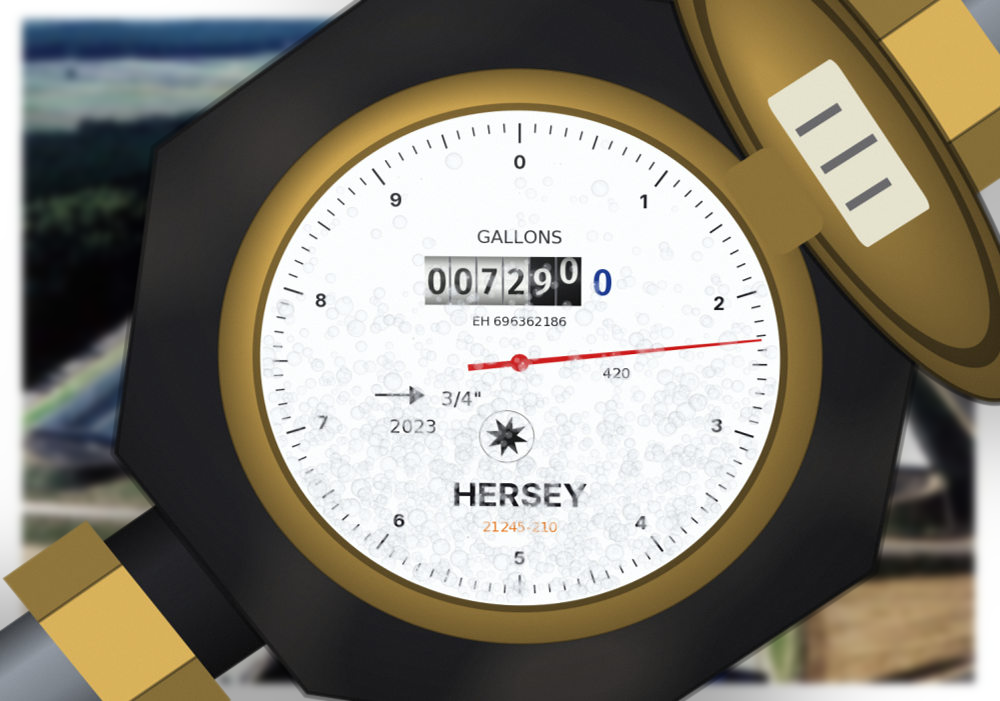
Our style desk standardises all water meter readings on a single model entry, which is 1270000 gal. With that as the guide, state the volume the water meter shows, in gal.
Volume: 72902.3 gal
